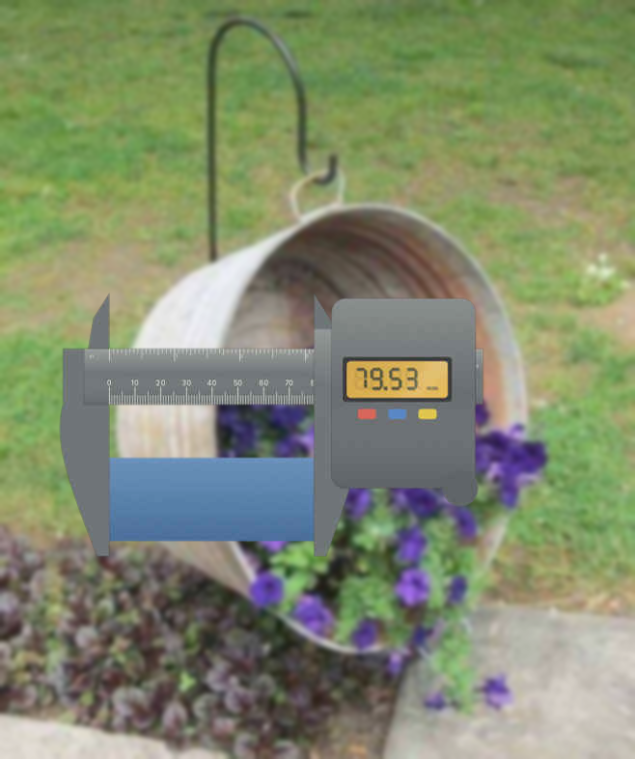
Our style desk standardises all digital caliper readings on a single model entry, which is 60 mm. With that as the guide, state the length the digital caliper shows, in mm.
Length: 79.53 mm
